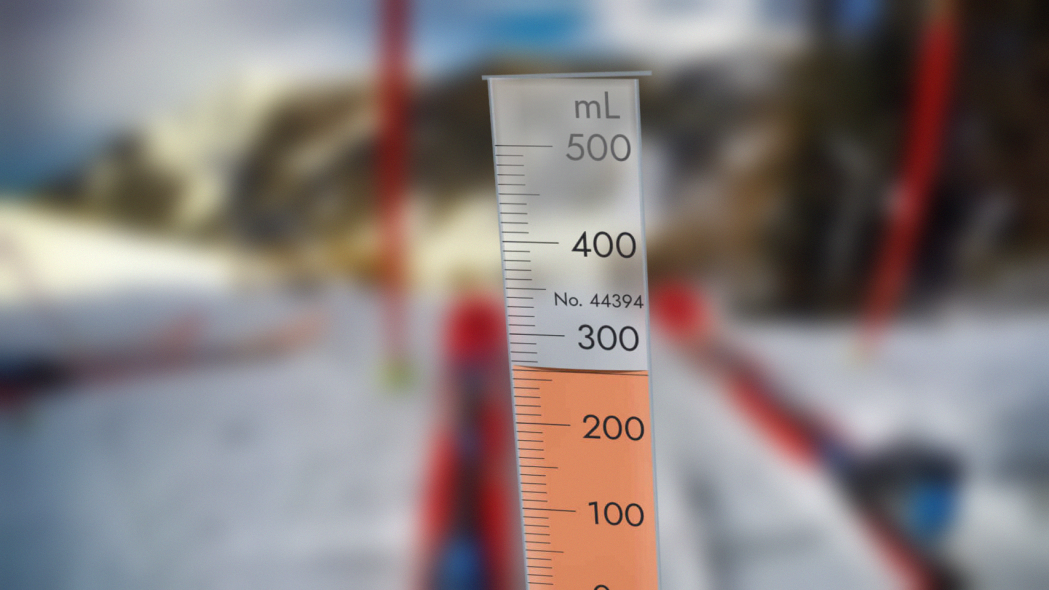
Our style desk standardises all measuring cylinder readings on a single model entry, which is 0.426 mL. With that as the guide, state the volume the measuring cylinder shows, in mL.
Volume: 260 mL
